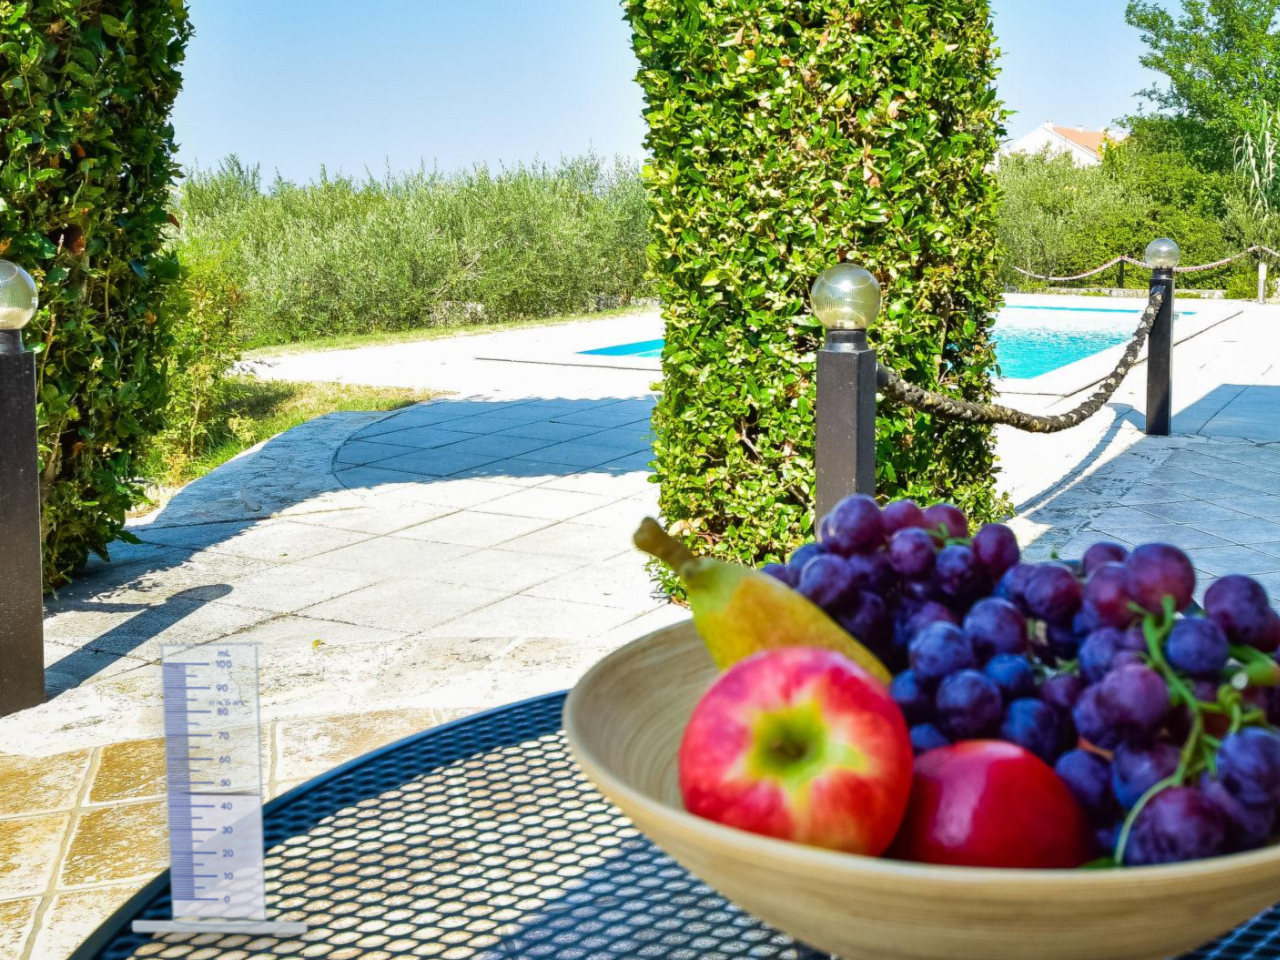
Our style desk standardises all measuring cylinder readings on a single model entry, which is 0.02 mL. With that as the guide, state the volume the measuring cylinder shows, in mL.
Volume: 45 mL
